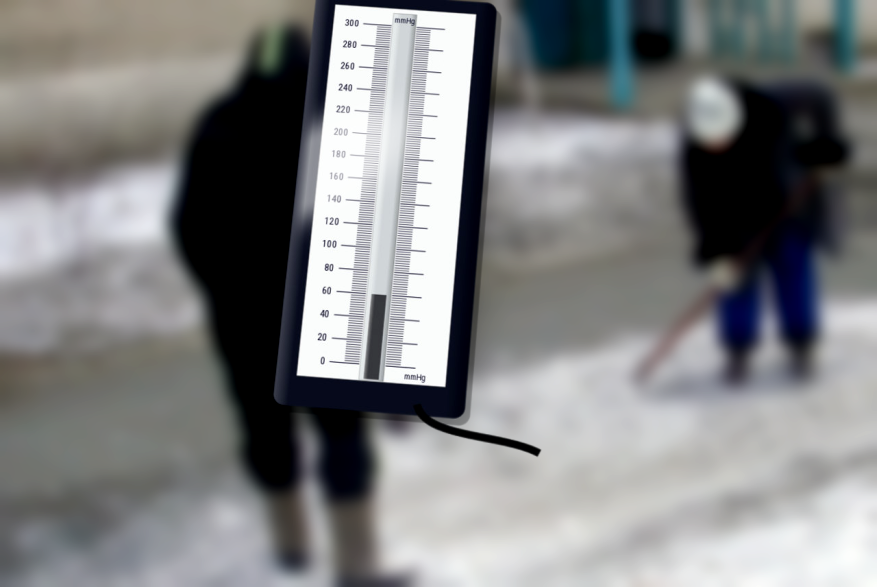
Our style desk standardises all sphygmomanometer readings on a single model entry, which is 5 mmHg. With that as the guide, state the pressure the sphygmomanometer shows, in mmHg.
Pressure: 60 mmHg
